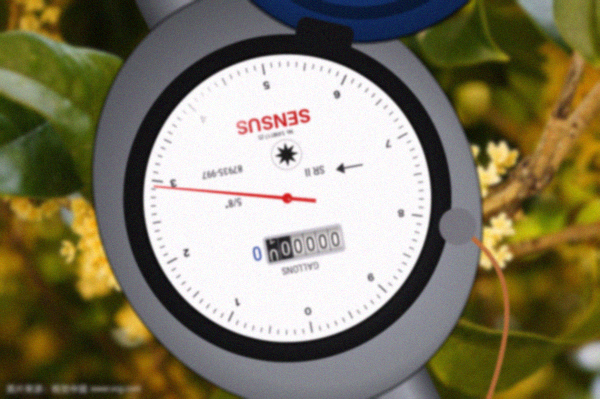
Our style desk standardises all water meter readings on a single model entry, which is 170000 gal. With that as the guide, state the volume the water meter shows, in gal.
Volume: 2.9 gal
